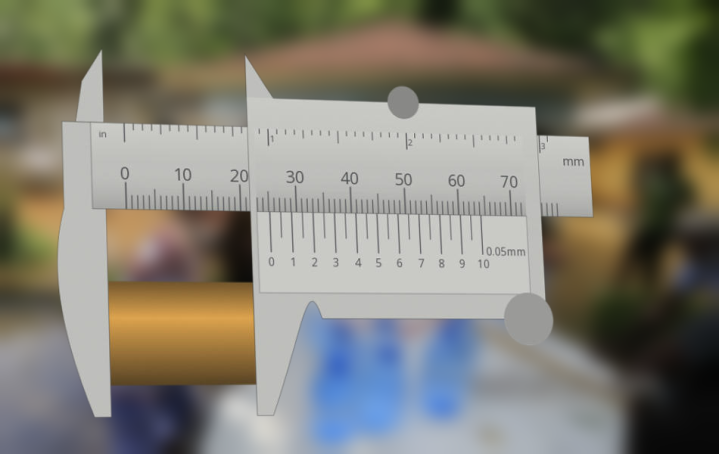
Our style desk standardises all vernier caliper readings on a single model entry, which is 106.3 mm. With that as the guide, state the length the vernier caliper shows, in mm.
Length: 25.2 mm
